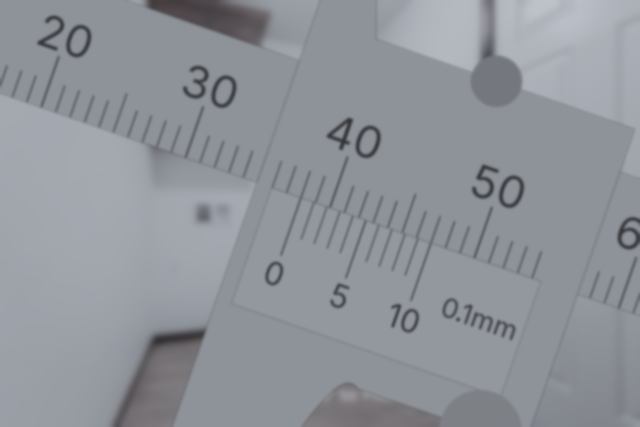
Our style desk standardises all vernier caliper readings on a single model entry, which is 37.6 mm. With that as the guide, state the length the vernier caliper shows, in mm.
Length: 38.0 mm
